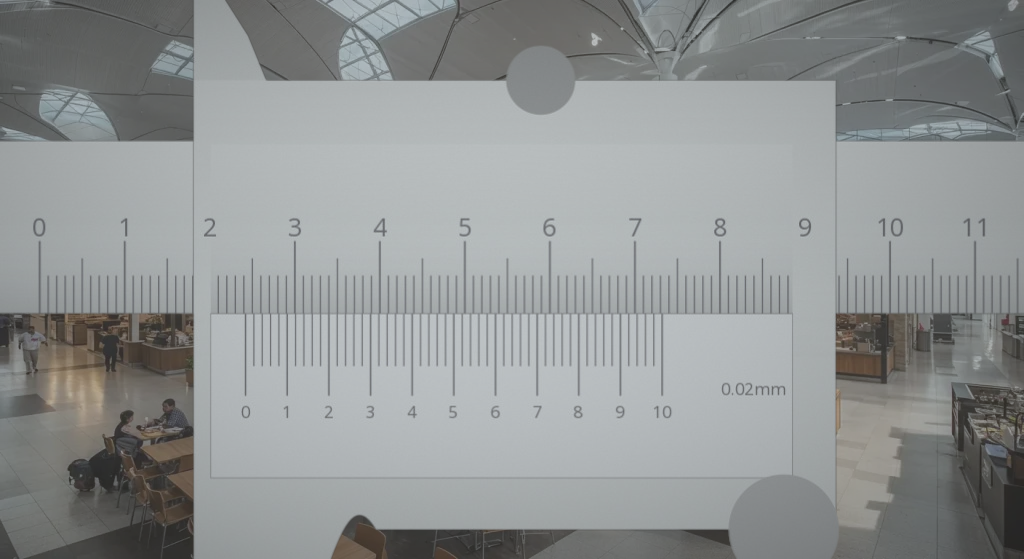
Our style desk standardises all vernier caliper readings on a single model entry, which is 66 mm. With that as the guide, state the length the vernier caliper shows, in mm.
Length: 24.2 mm
